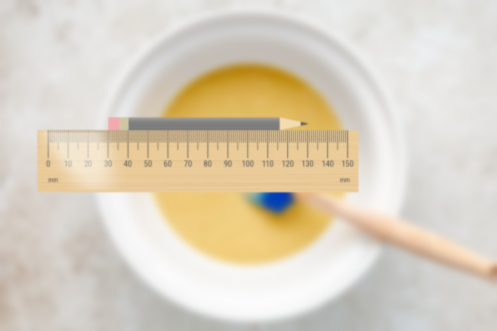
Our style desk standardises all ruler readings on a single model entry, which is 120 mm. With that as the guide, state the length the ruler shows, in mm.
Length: 100 mm
